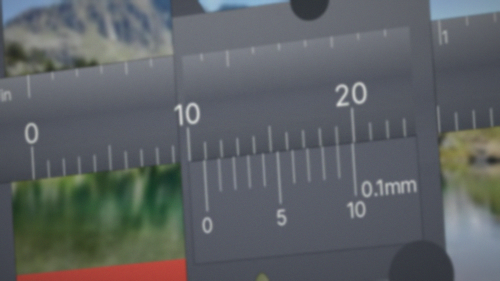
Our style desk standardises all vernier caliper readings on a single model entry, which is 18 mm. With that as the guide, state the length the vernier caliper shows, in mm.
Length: 10.9 mm
